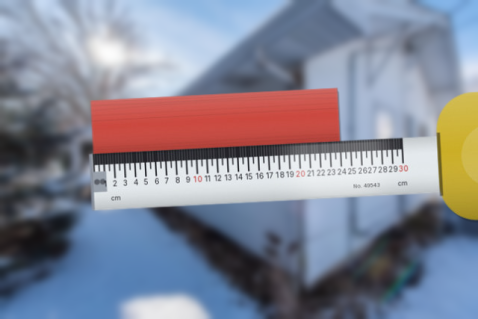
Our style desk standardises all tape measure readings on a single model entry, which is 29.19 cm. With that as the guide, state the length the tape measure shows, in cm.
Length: 24 cm
